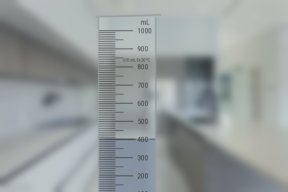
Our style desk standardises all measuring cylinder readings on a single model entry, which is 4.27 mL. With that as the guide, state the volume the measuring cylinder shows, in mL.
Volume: 400 mL
